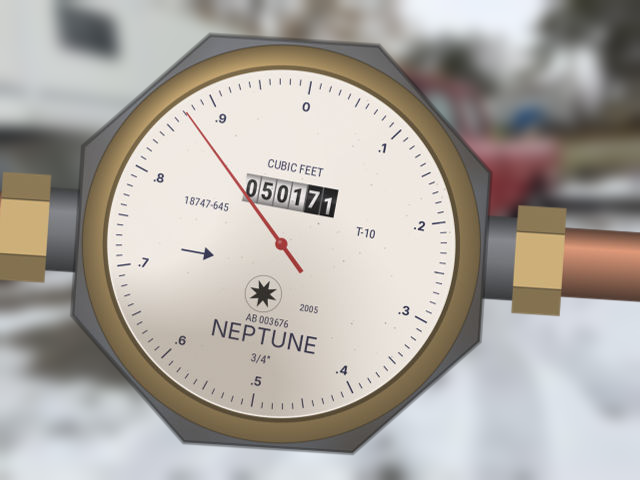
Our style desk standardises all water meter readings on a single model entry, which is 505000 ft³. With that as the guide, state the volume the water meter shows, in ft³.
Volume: 50170.87 ft³
